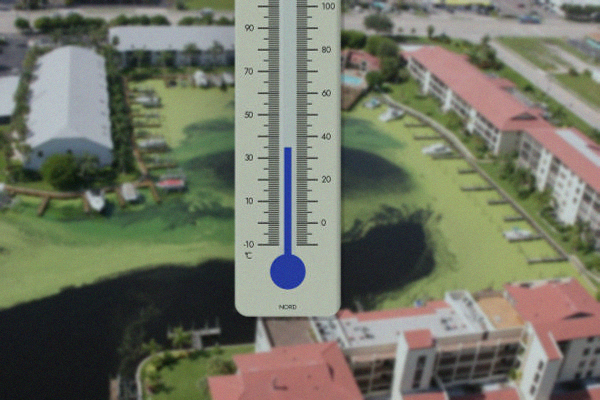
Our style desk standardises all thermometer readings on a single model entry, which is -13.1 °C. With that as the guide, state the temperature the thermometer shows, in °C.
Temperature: 35 °C
